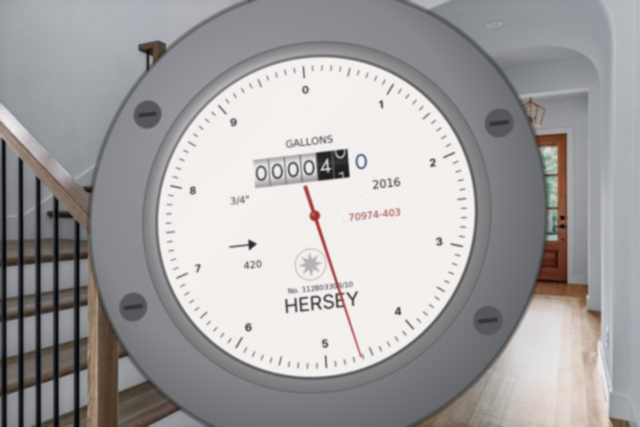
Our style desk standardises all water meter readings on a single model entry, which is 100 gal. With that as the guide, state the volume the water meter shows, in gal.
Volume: 404.6 gal
